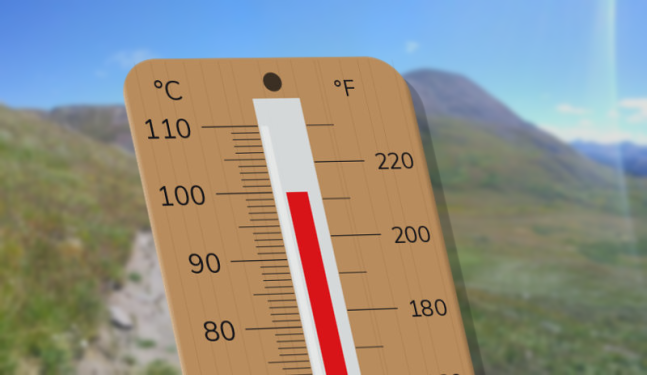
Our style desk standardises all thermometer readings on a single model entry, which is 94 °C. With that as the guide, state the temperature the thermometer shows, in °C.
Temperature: 100 °C
